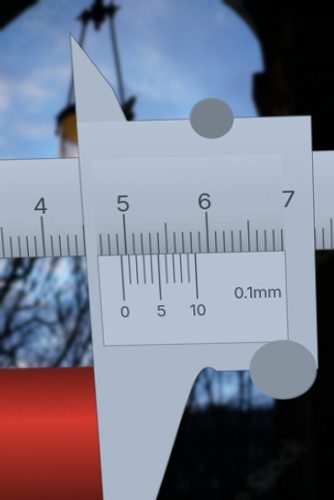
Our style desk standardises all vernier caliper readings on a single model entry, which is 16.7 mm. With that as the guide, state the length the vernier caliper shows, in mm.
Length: 49.4 mm
